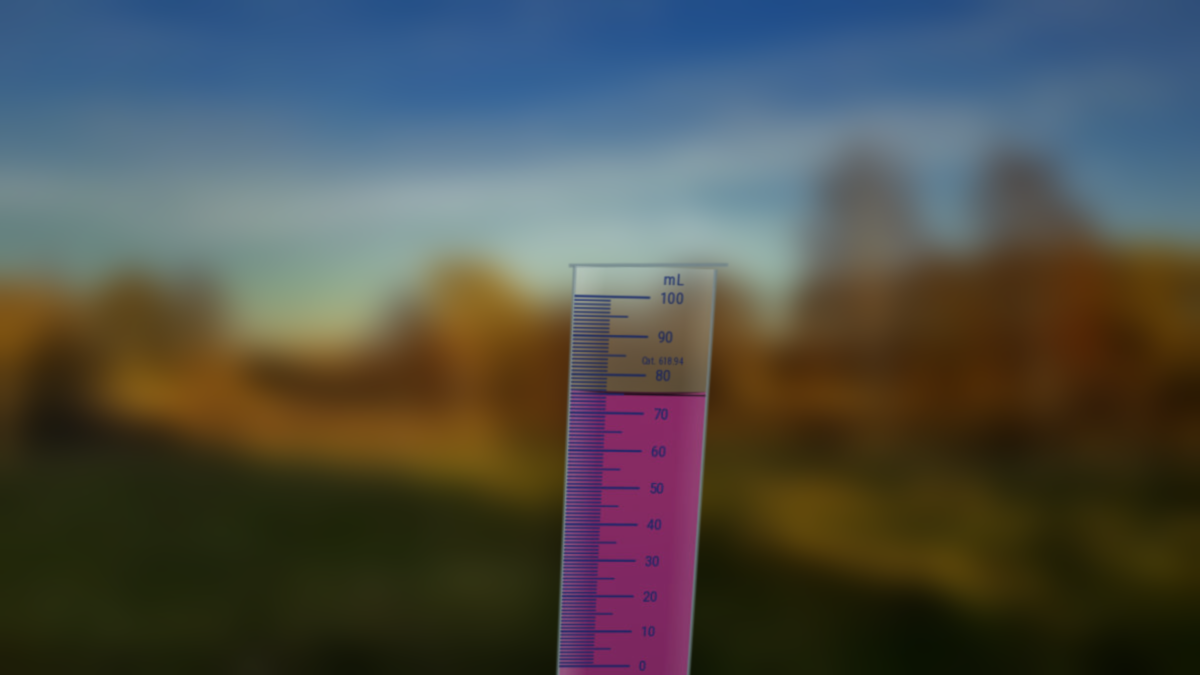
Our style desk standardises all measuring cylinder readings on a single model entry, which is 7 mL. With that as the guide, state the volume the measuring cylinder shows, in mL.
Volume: 75 mL
